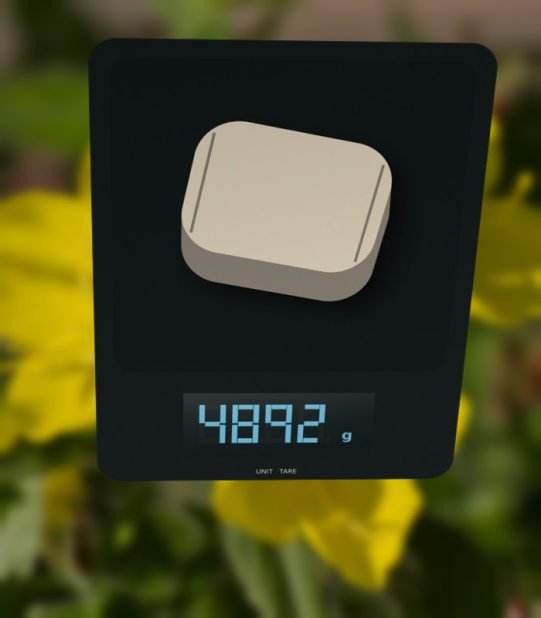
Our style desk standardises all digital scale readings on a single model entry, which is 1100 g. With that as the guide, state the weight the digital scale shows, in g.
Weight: 4892 g
